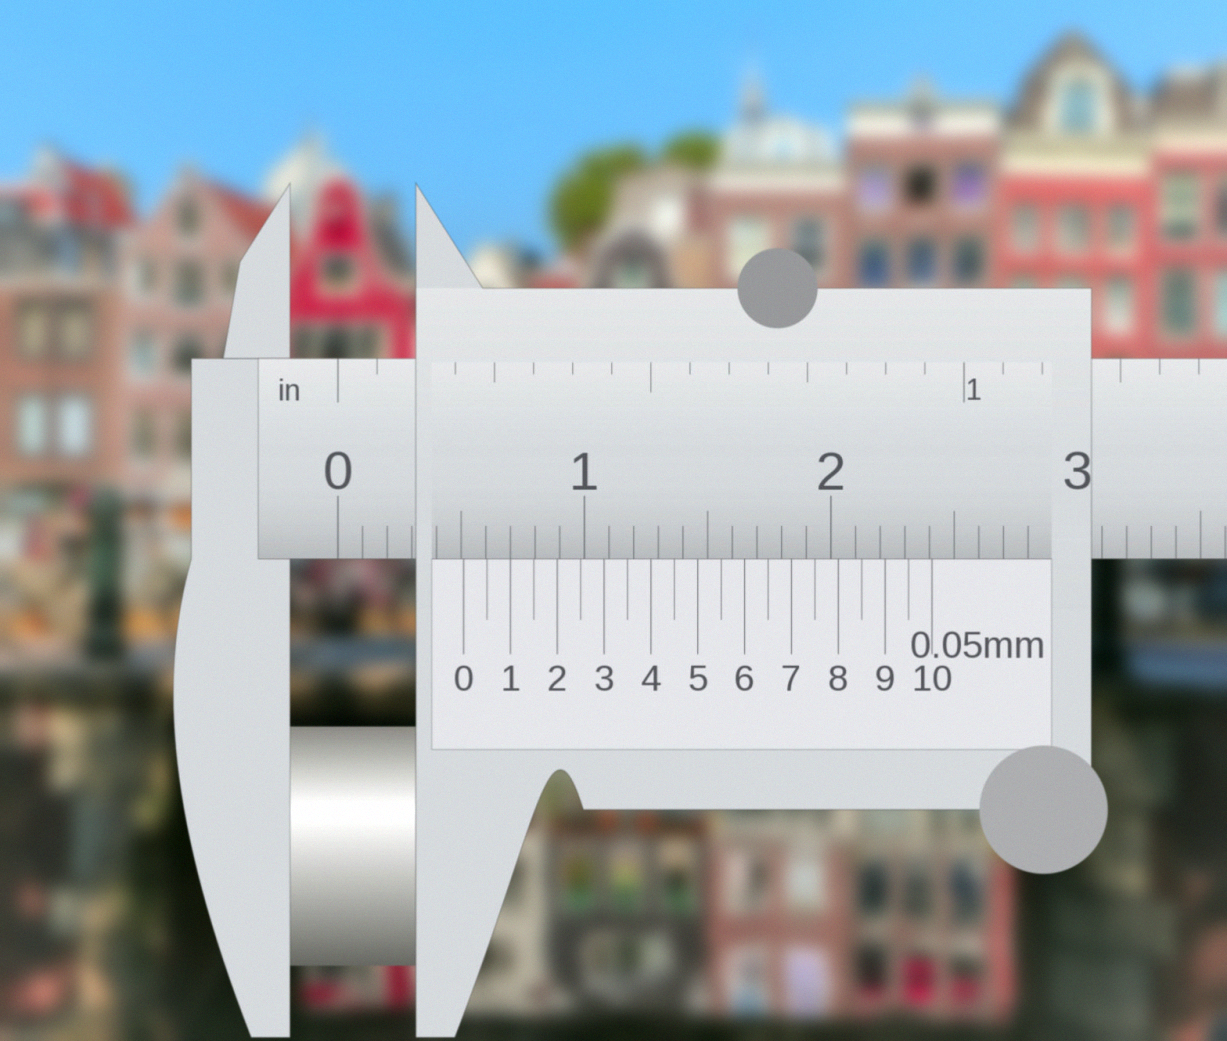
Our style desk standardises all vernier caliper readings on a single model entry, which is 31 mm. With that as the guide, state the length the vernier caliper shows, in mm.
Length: 5.10 mm
